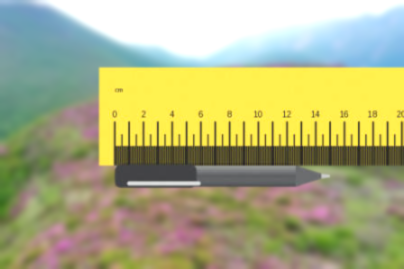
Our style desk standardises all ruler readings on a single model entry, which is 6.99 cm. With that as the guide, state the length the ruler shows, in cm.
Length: 15 cm
